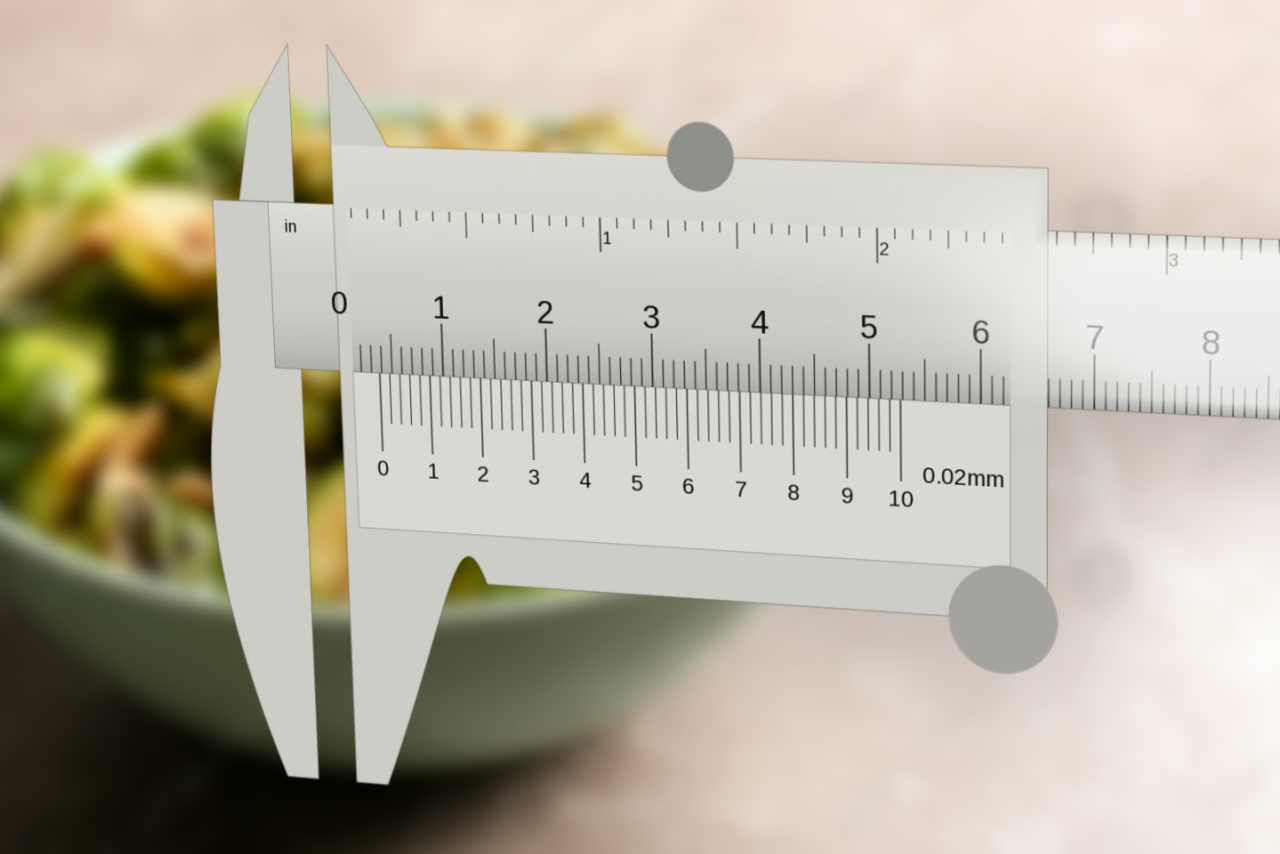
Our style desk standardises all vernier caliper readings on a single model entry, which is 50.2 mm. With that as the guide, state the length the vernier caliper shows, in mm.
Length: 3.8 mm
